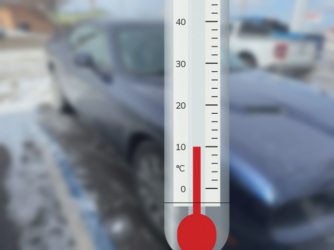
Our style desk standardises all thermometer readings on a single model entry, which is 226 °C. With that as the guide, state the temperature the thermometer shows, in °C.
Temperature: 10 °C
